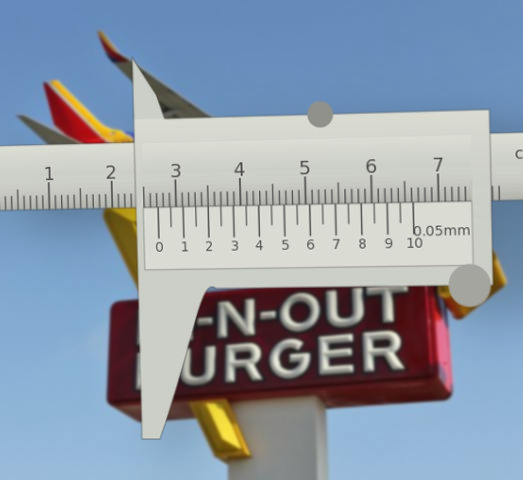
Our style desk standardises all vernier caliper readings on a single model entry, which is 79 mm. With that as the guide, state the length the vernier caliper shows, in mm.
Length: 27.2 mm
